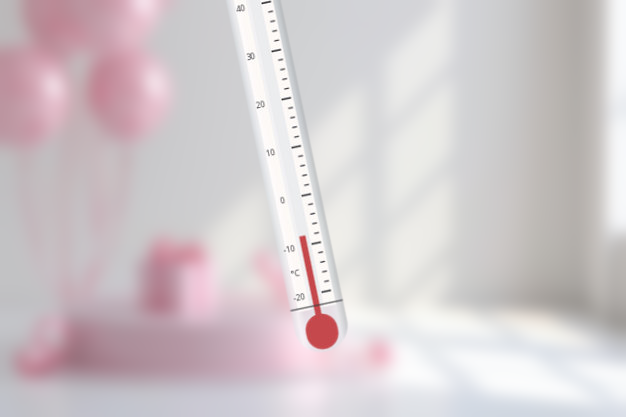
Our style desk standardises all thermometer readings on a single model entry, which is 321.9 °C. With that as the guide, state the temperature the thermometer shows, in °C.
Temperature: -8 °C
